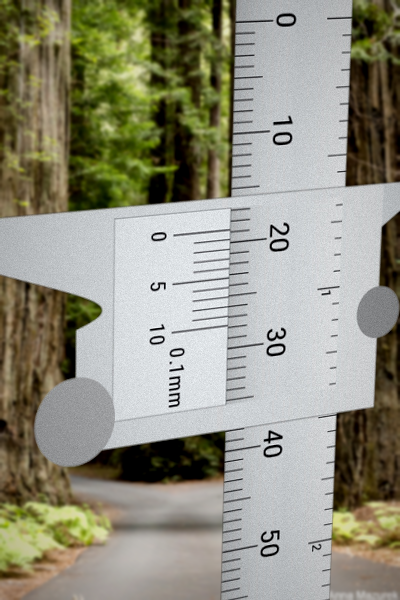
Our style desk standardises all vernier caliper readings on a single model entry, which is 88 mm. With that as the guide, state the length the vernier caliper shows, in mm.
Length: 18.8 mm
